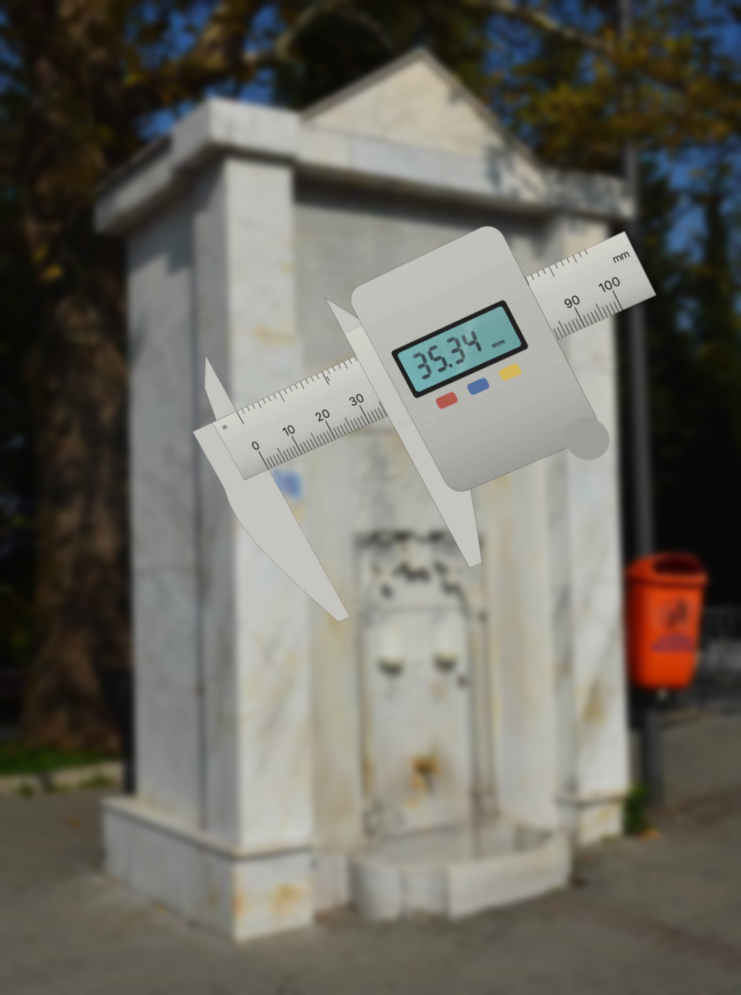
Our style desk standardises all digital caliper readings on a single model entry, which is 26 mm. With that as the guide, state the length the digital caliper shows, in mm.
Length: 35.34 mm
